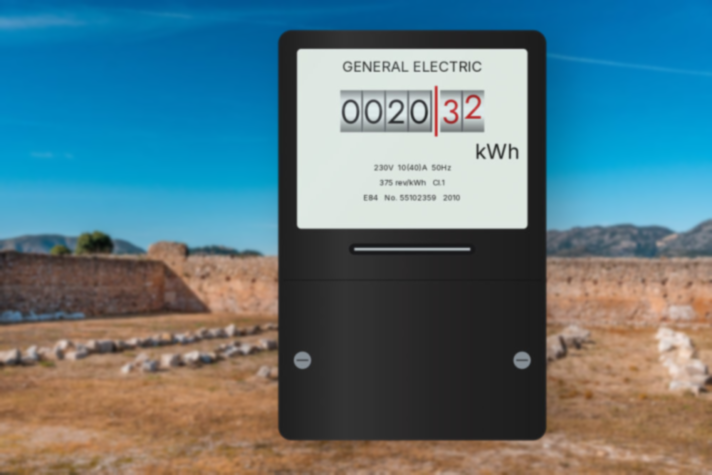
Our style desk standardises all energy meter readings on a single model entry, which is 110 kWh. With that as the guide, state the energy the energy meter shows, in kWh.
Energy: 20.32 kWh
